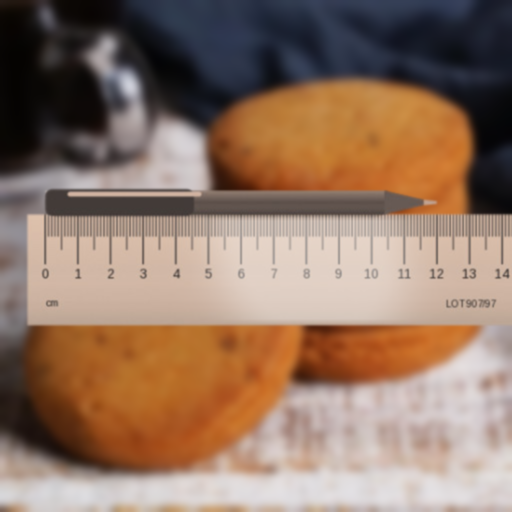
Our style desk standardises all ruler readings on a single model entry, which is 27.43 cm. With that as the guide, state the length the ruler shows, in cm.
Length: 12 cm
